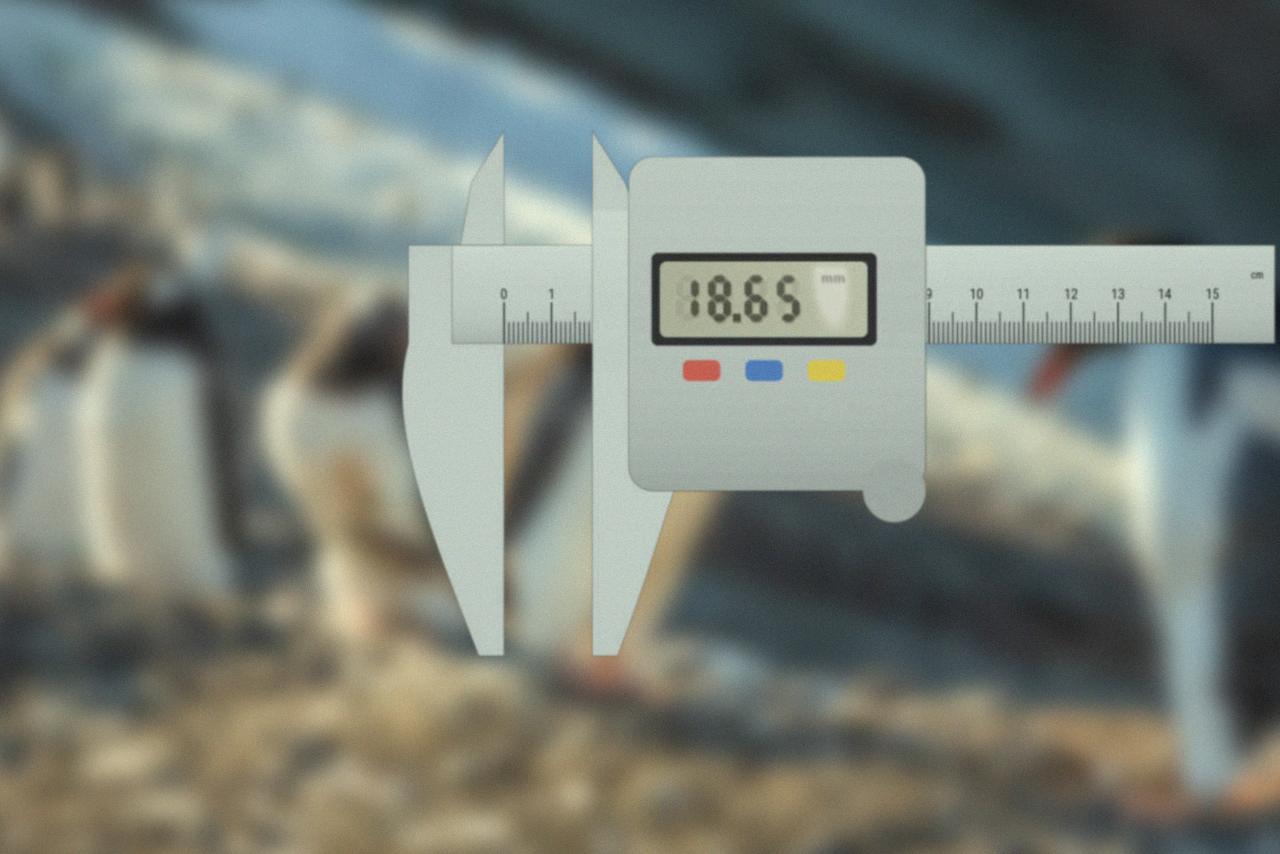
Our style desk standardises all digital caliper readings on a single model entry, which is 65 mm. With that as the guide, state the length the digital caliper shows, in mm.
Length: 18.65 mm
